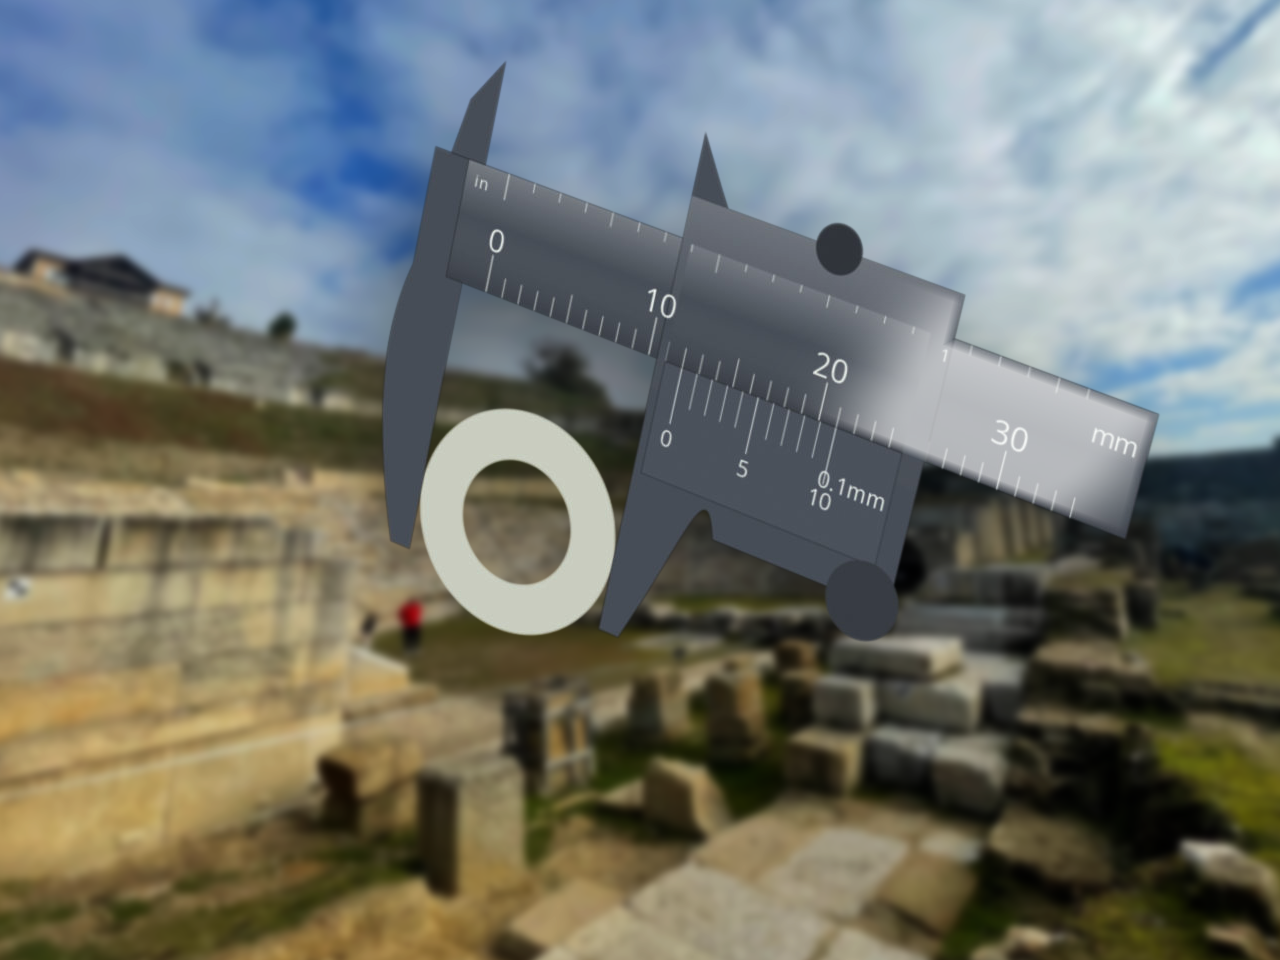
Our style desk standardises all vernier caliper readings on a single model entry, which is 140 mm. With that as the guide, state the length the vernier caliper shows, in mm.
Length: 12.0 mm
